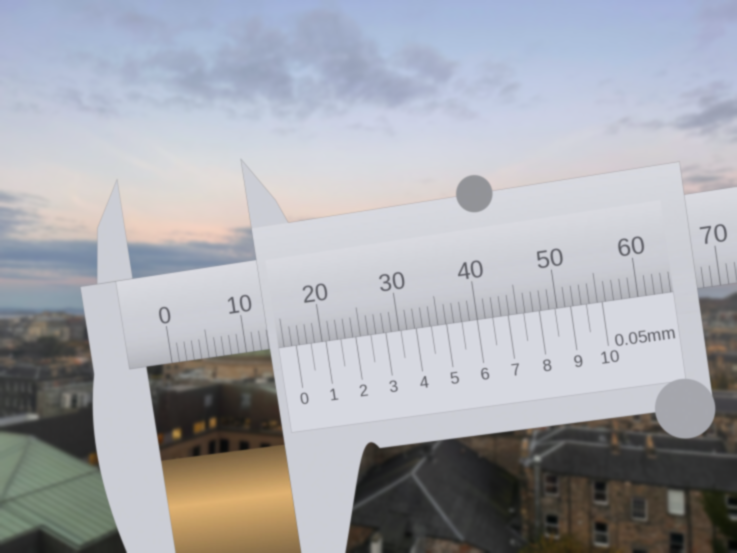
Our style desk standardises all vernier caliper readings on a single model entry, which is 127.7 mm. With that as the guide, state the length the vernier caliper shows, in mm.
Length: 16.6 mm
